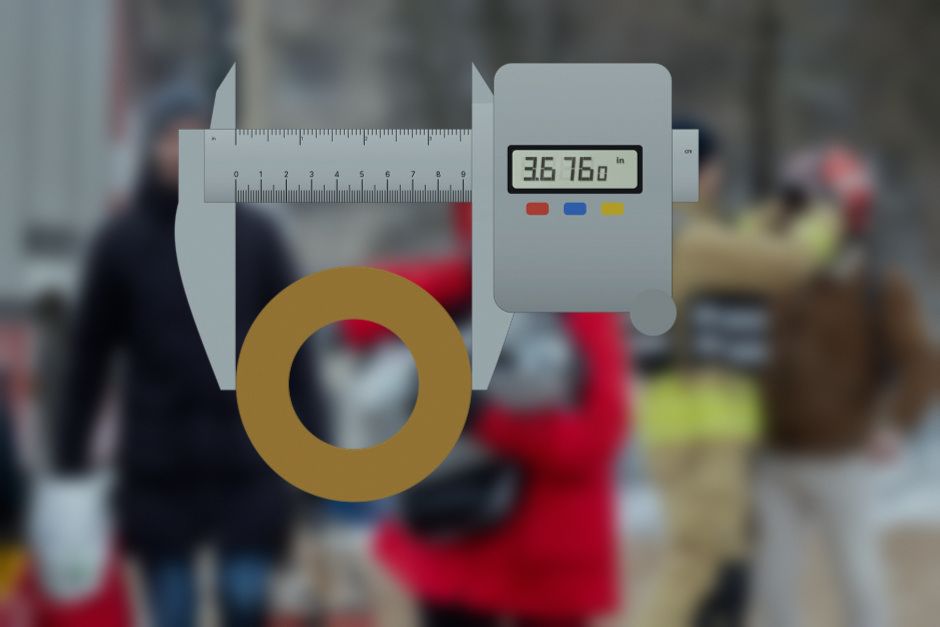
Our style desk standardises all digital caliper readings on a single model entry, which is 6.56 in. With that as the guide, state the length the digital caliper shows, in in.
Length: 3.6760 in
